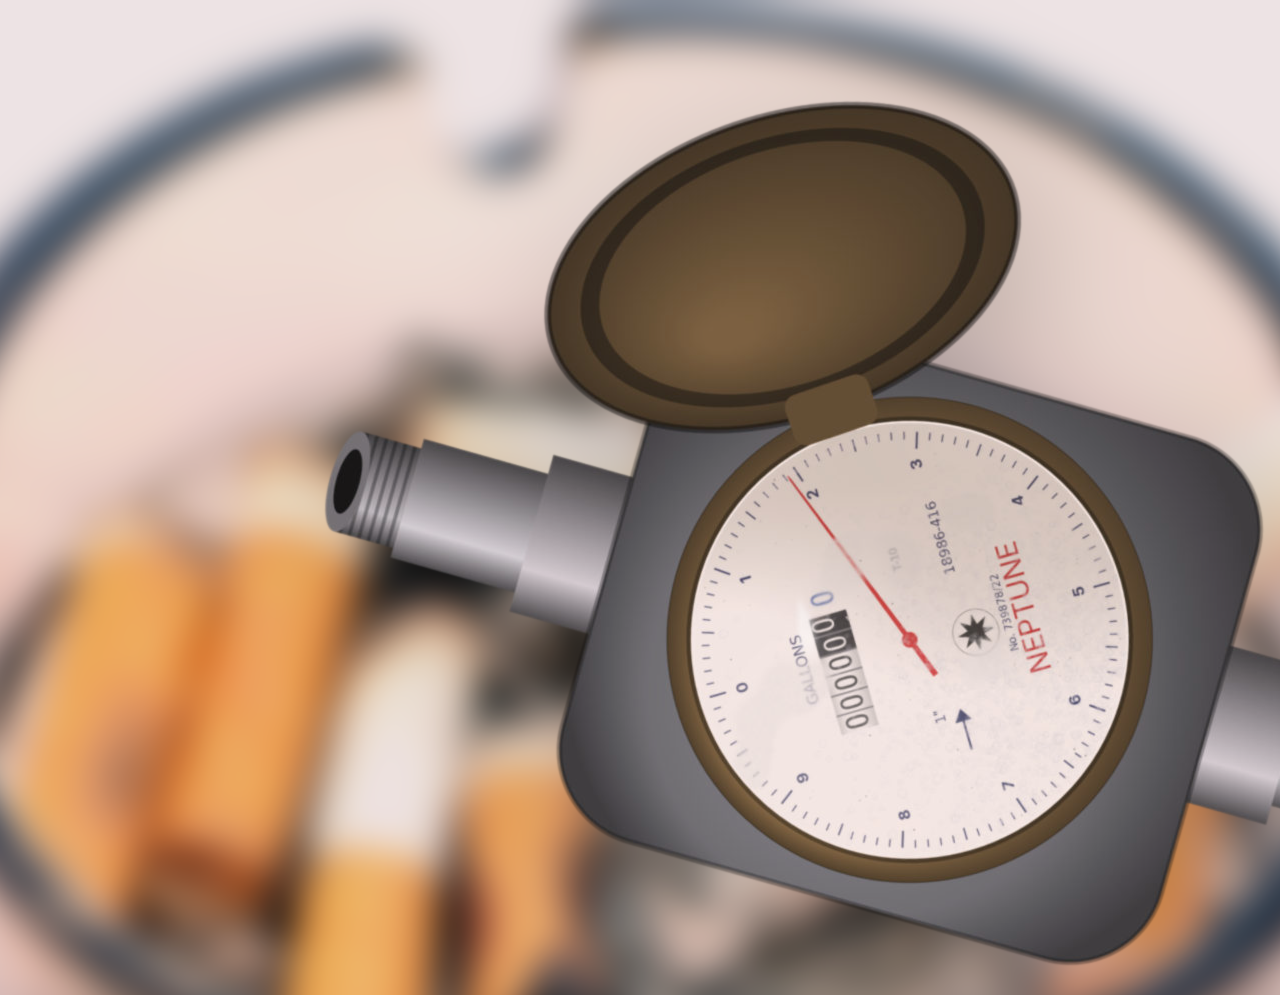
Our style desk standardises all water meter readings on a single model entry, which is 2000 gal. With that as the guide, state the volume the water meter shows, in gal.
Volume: 1.9 gal
